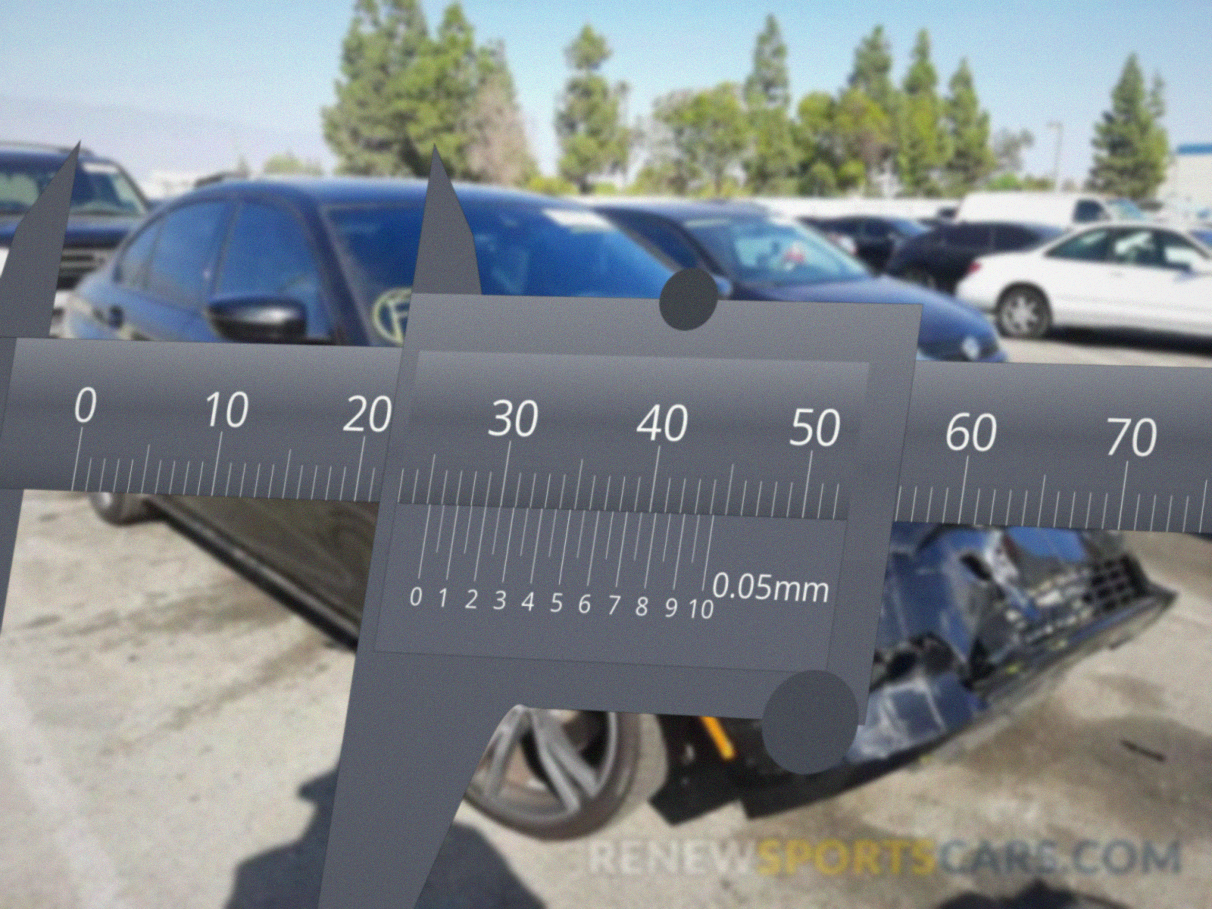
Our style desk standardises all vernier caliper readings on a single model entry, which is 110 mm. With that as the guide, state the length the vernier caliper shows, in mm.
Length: 25.2 mm
